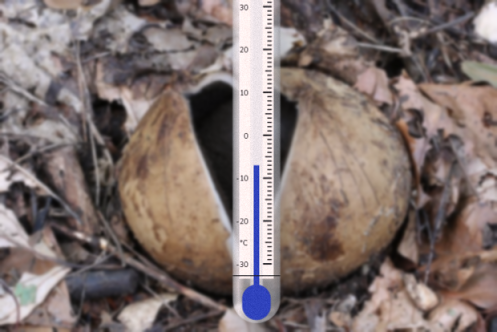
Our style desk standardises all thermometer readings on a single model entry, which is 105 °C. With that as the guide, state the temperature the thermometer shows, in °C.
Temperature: -7 °C
